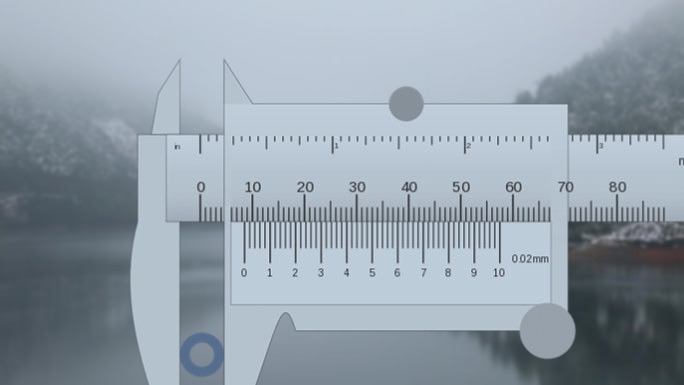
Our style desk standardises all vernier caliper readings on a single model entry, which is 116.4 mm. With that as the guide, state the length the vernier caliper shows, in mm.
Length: 8.5 mm
